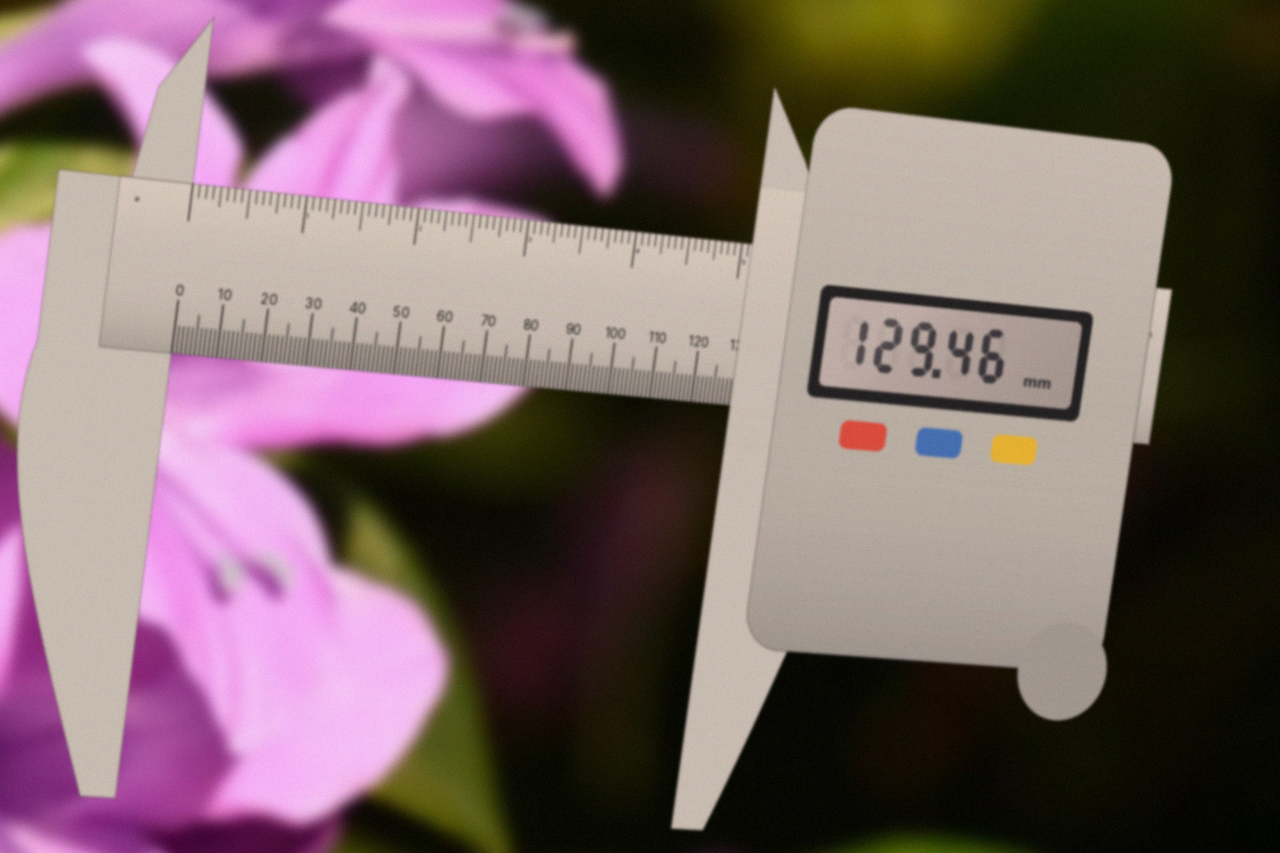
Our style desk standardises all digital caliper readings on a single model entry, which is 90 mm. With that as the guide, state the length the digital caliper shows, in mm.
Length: 129.46 mm
